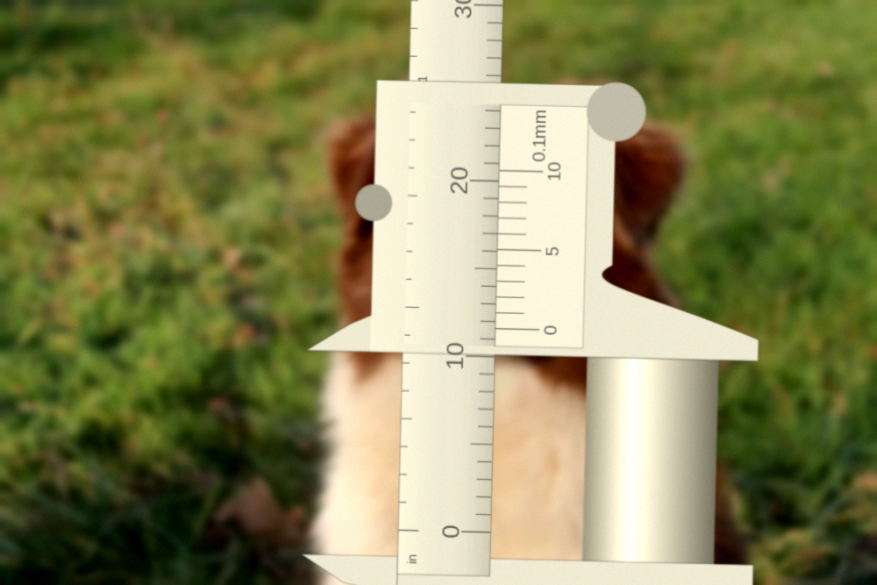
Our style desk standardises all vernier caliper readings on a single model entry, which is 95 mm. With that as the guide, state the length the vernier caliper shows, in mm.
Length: 11.6 mm
